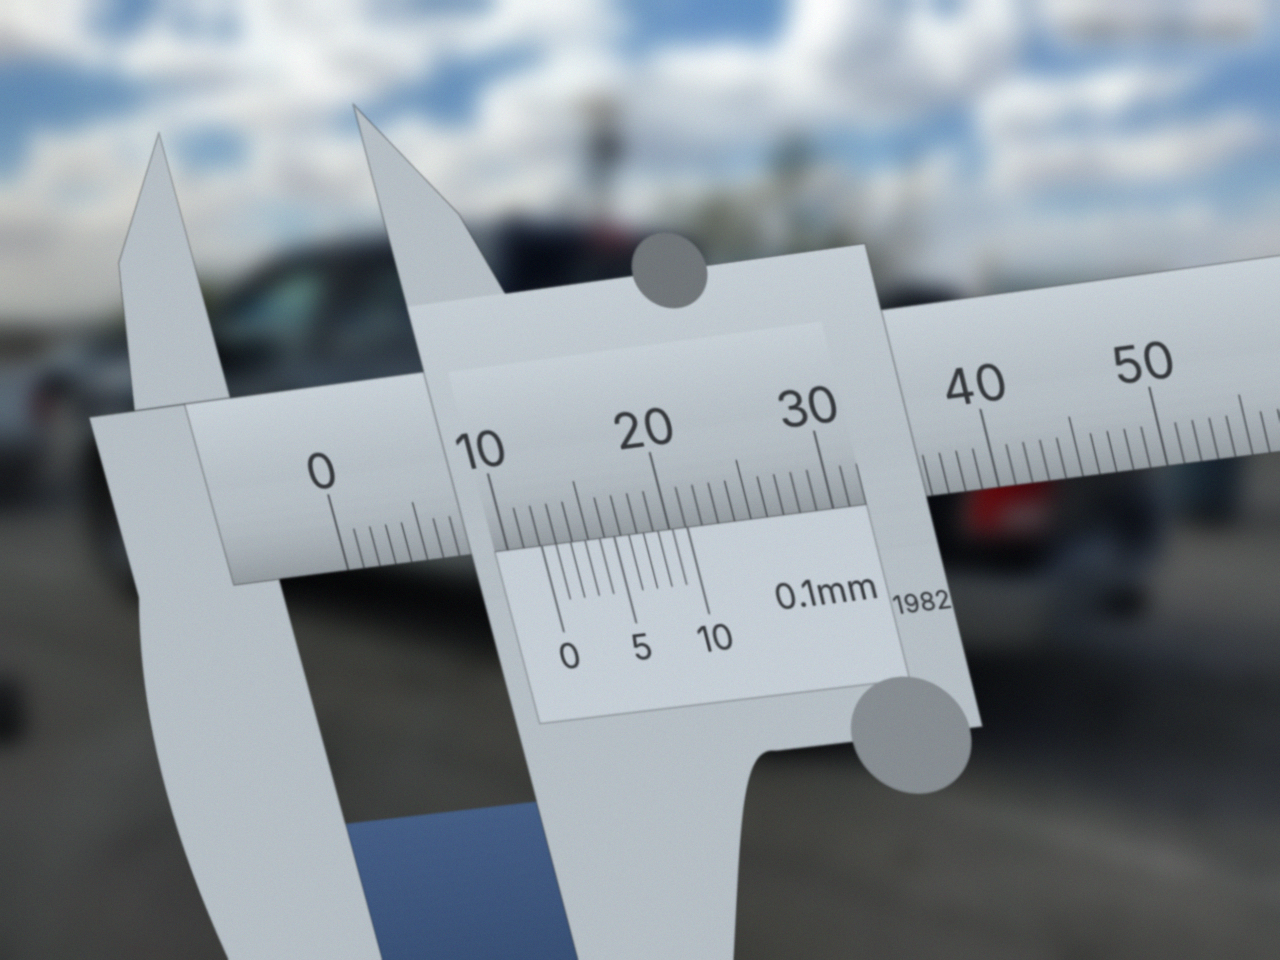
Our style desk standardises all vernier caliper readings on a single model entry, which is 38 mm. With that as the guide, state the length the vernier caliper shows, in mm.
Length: 12.1 mm
